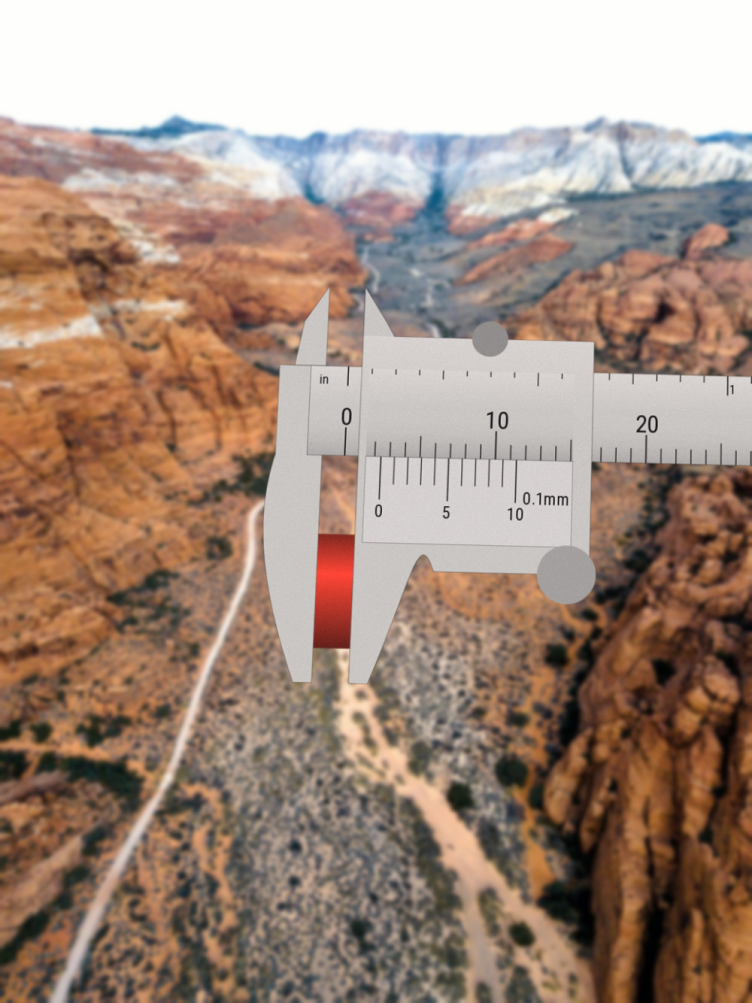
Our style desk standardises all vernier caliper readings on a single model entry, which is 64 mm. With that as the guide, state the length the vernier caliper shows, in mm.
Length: 2.4 mm
